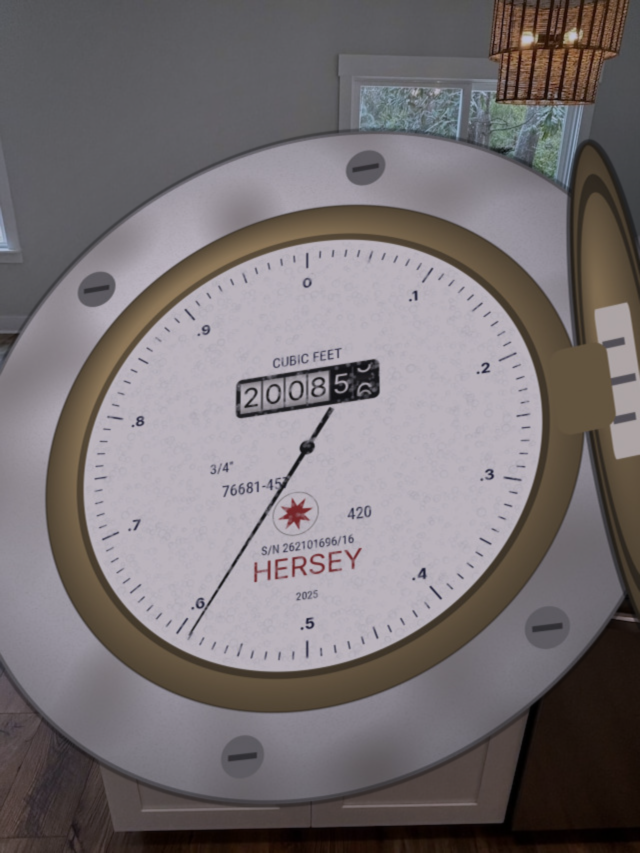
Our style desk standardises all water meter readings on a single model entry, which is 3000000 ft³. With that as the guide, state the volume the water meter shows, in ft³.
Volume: 200855.59 ft³
